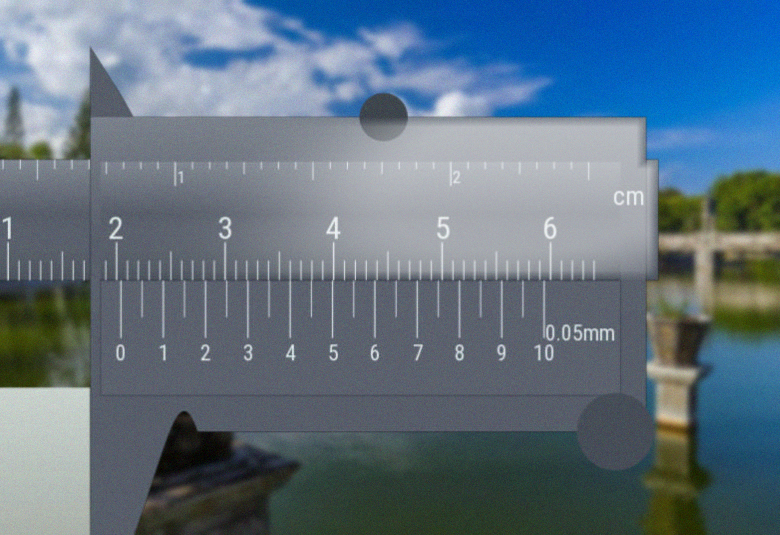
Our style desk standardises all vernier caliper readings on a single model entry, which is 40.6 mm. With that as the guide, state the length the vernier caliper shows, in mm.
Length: 20.4 mm
